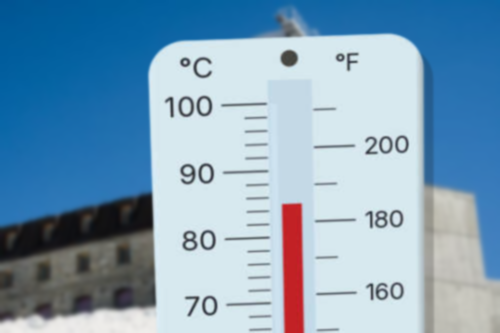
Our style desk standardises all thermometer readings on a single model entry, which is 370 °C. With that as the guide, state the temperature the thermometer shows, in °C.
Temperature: 85 °C
